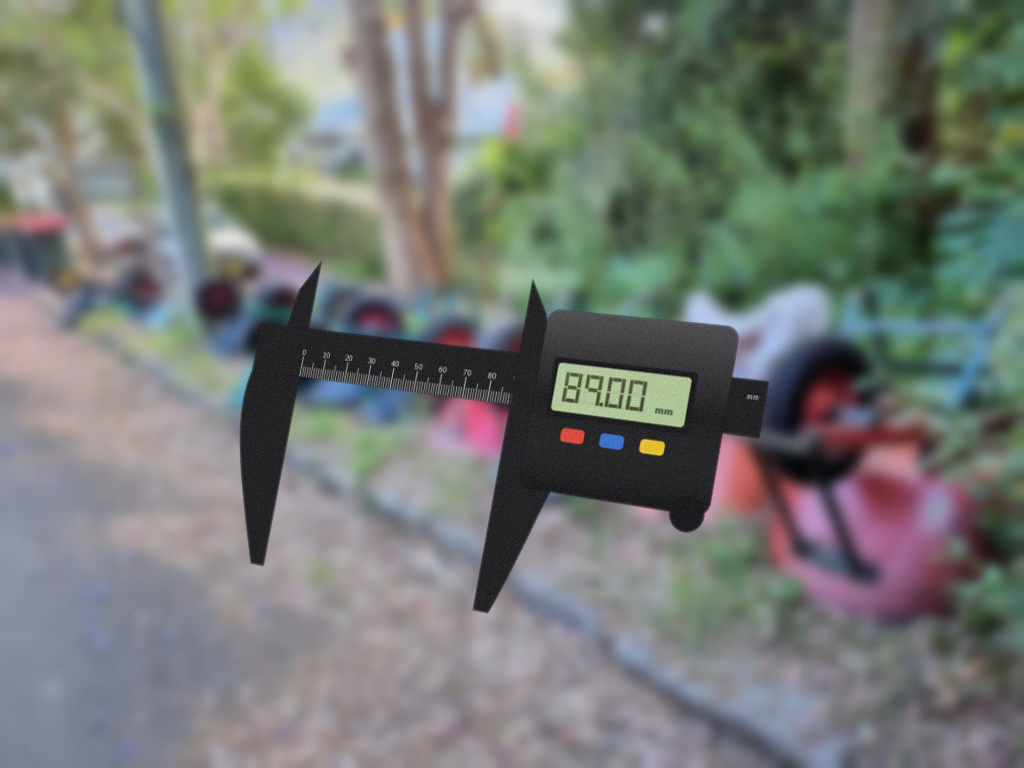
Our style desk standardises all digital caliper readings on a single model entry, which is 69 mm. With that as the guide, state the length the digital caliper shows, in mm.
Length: 89.00 mm
